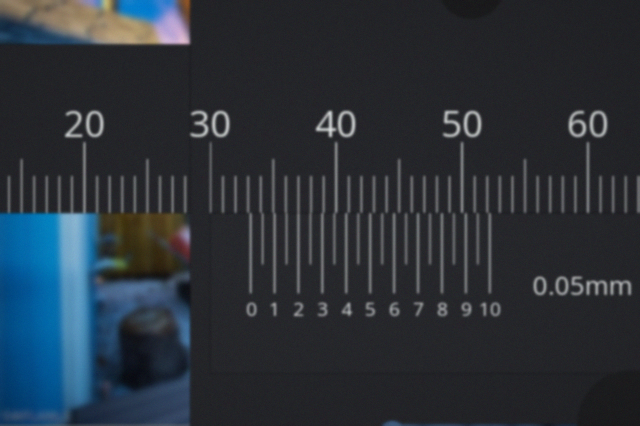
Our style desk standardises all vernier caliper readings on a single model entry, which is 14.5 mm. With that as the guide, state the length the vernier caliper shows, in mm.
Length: 33.2 mm
